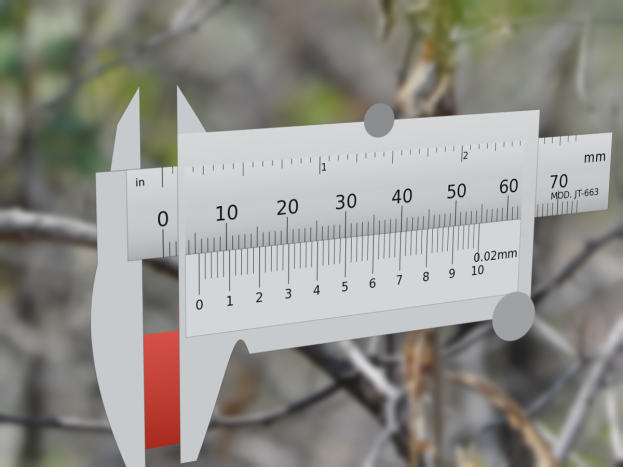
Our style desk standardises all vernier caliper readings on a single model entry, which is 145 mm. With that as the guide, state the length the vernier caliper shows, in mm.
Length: 5.6 mm
